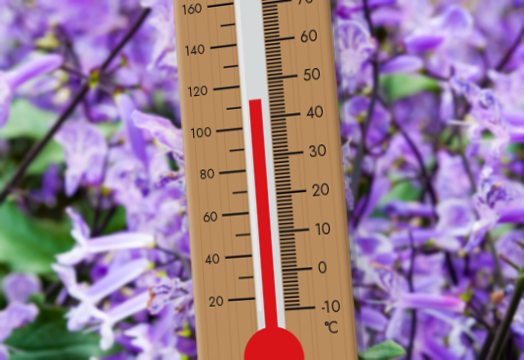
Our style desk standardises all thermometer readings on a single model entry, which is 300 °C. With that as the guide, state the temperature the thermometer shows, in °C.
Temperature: 45 °C
